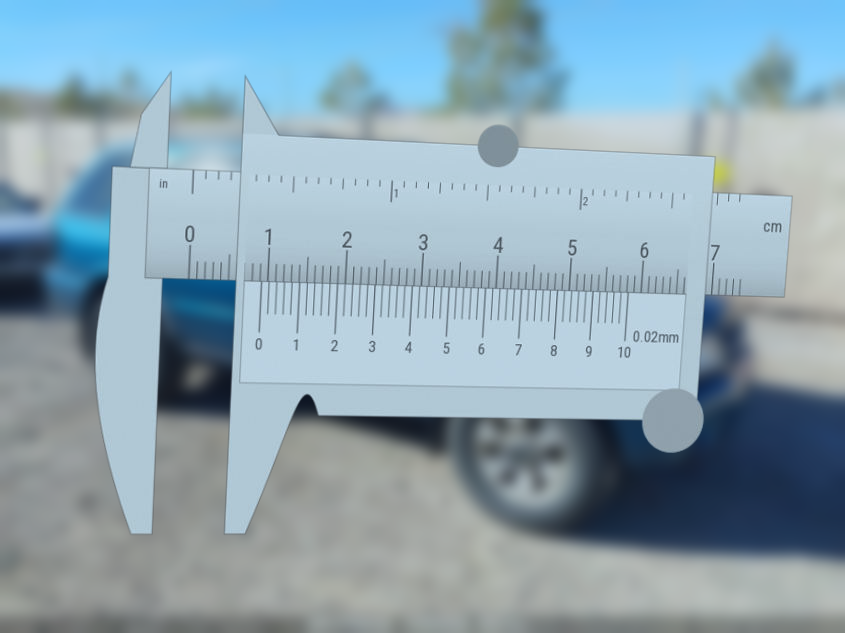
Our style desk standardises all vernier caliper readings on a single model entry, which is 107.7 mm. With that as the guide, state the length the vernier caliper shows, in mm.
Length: 9.2 mm
